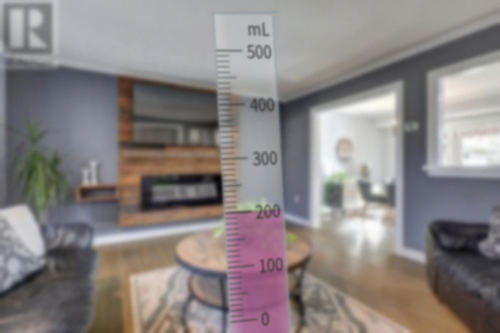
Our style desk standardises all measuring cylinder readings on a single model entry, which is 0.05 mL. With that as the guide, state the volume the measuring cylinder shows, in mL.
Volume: 200 mL
